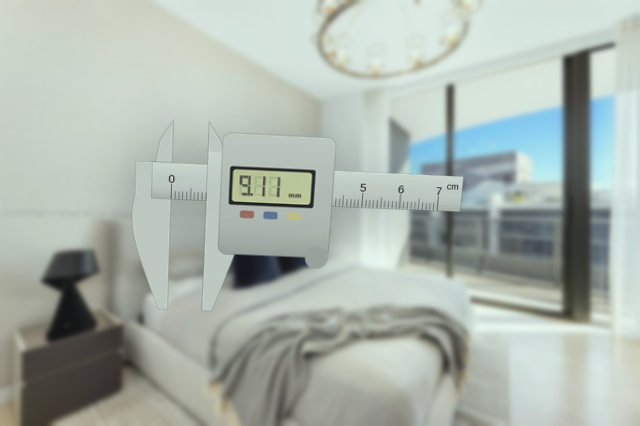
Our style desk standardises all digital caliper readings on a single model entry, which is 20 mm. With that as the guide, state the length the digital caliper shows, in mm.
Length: 9.11 mm
